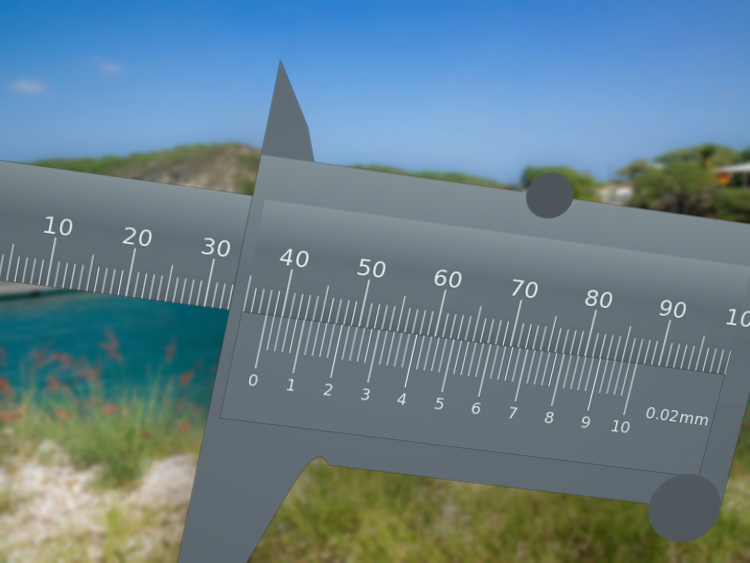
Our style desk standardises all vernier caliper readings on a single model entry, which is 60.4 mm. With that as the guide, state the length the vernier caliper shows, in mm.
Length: 38.0 mm
